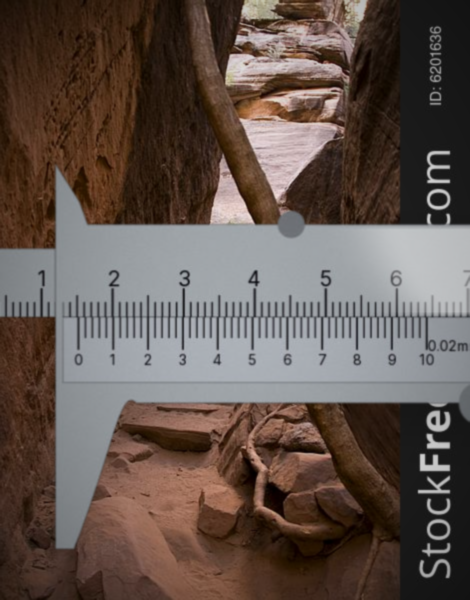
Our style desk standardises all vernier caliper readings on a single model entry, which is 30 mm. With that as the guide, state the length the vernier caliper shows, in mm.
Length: 15.2 mm
